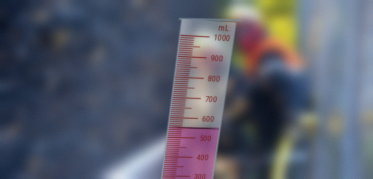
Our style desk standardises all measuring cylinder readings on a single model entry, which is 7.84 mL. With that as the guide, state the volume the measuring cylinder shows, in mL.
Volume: 550 mL
